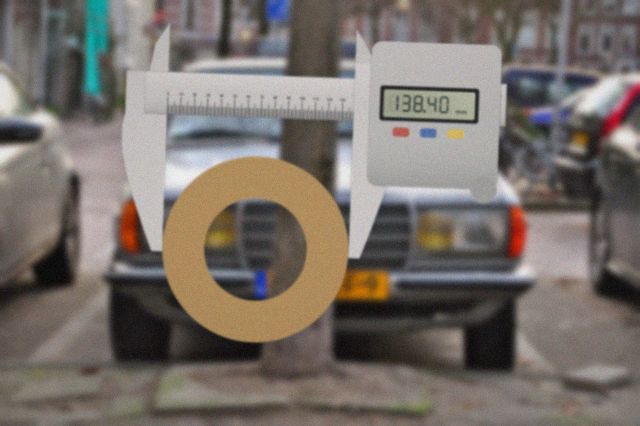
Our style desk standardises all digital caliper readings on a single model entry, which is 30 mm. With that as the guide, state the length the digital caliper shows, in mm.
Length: 138.40 mm
